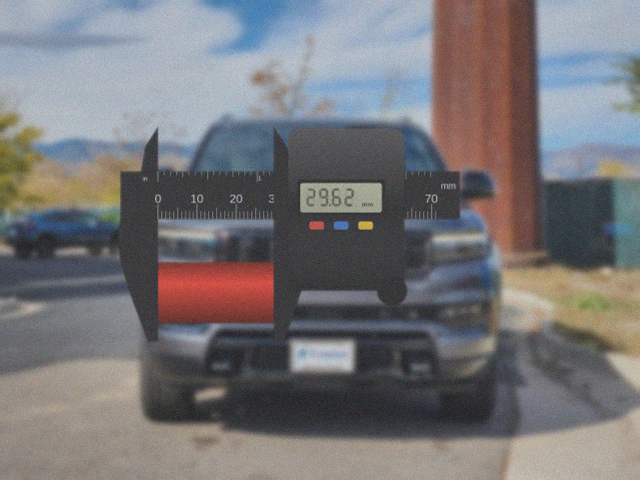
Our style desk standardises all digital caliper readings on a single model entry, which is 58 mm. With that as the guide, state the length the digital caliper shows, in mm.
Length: 29.62 mm
